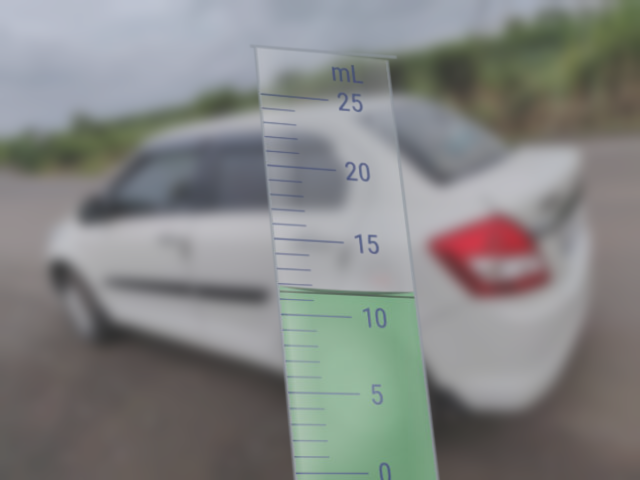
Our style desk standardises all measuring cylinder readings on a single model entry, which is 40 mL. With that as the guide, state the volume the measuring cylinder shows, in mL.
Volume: 11.5 mL
